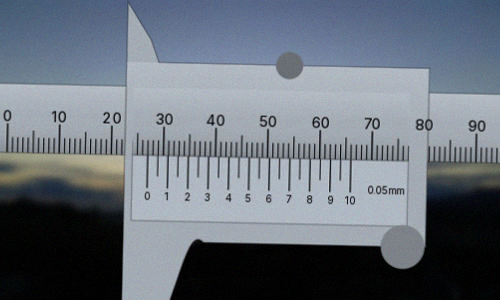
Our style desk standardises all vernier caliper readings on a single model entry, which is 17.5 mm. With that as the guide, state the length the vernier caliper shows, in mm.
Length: 27.0 mm
